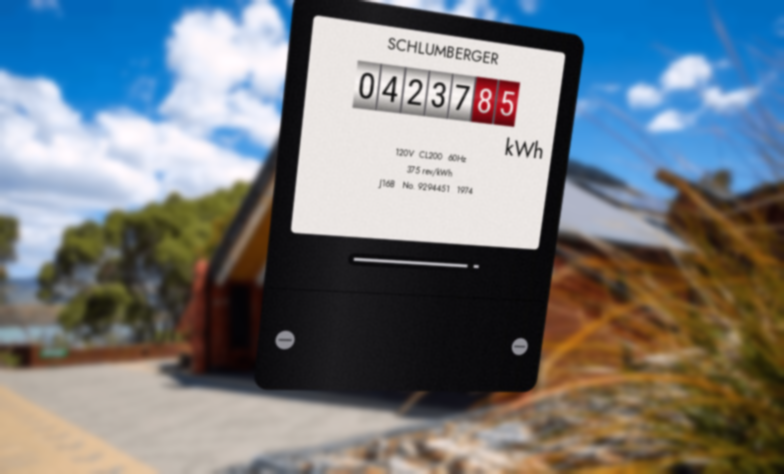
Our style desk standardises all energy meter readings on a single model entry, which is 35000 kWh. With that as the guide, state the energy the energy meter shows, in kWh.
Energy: 4237.85 kWh
